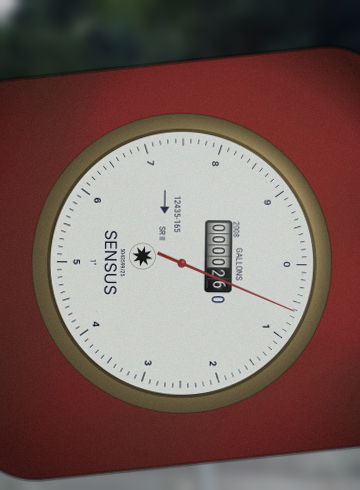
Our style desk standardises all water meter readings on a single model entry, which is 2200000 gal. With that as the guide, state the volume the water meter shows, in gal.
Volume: 260.6 gal
